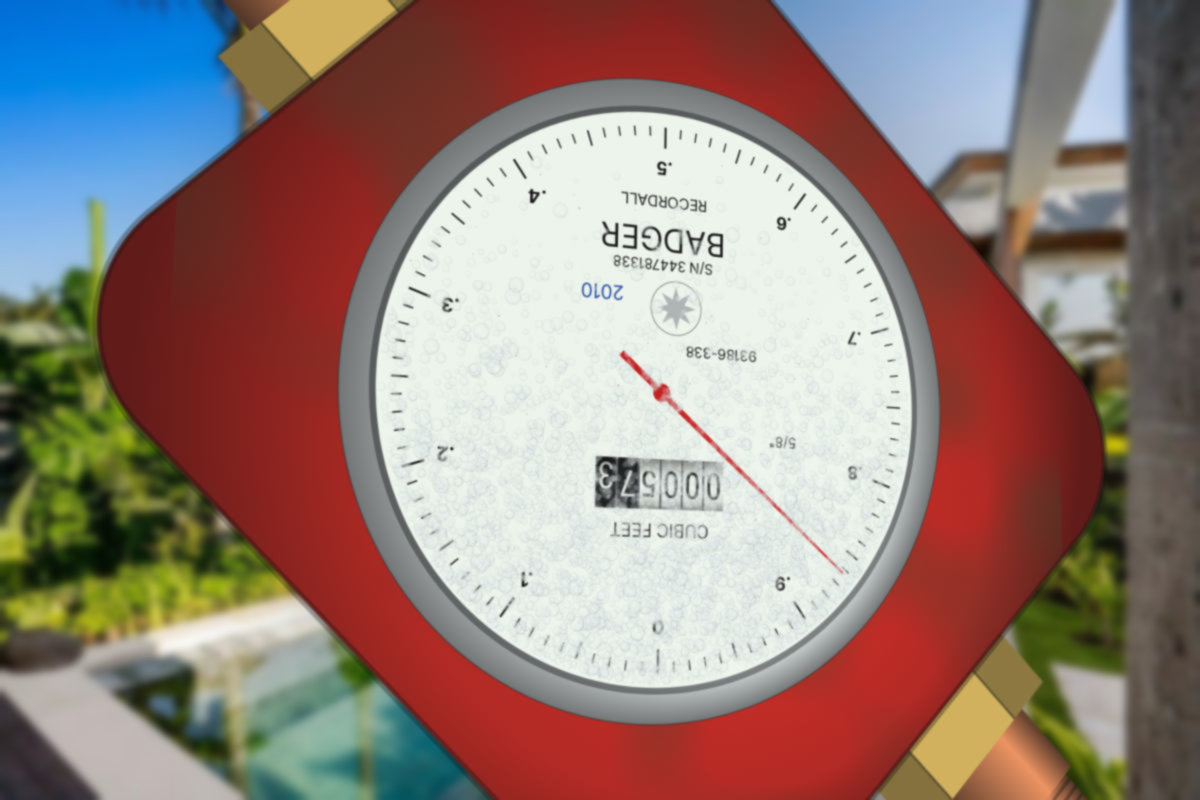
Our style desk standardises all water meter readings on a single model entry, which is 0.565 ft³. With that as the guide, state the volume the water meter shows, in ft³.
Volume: 572.86 ft³
